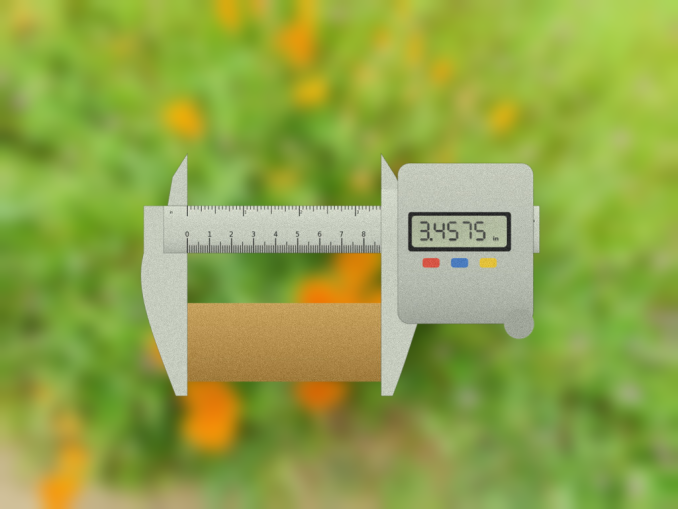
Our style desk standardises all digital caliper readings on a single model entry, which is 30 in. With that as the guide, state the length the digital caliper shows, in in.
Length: 3.4575 in
